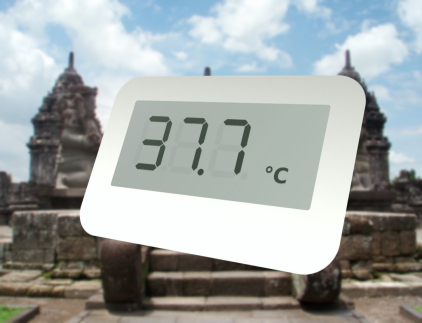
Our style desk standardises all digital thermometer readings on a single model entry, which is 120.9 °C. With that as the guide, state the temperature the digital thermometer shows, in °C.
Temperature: 37.7 °C
